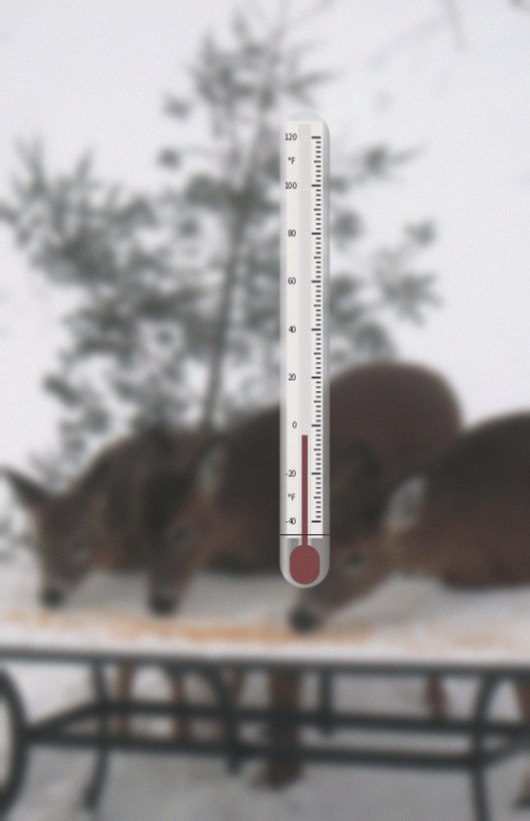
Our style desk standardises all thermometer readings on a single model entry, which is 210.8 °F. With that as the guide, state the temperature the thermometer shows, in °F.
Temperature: -4 °F
